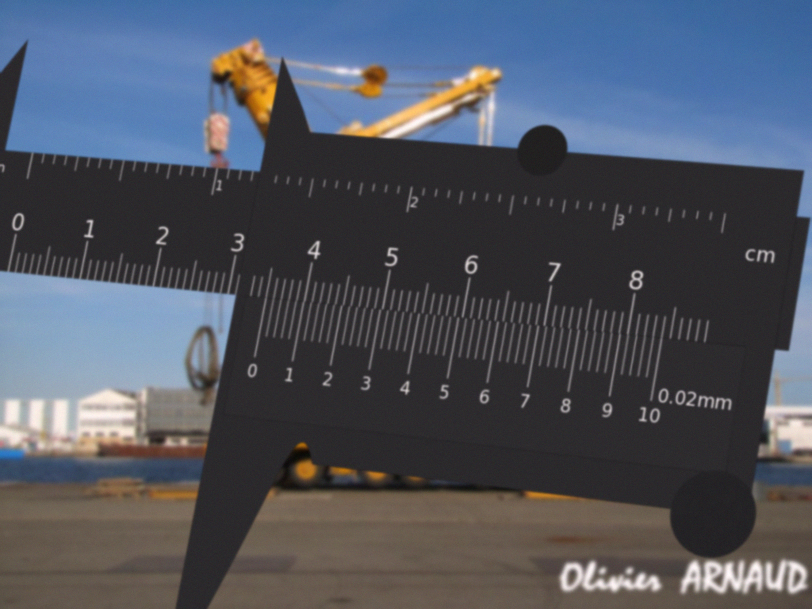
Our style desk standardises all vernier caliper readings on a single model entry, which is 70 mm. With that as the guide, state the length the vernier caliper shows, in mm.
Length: 35.0 mm
